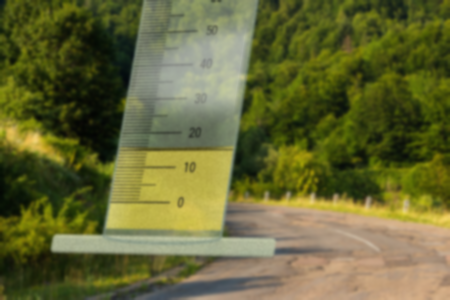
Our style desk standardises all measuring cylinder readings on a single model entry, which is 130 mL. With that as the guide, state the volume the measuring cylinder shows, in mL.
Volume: 15 mL
